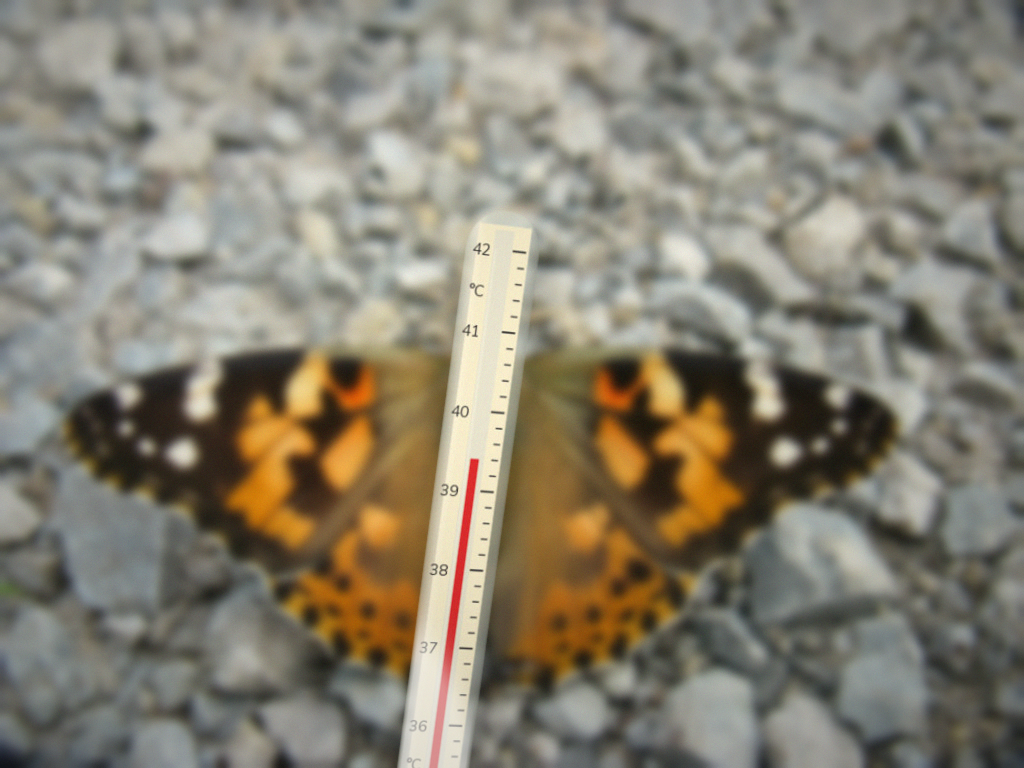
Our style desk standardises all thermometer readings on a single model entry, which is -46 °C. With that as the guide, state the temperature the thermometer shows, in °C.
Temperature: 39.4 °C
